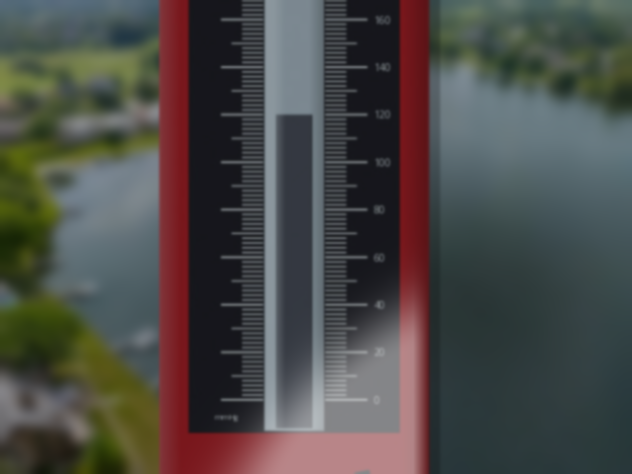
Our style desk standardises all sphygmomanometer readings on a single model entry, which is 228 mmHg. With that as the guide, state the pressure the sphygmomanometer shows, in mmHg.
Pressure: 120 mmHg
